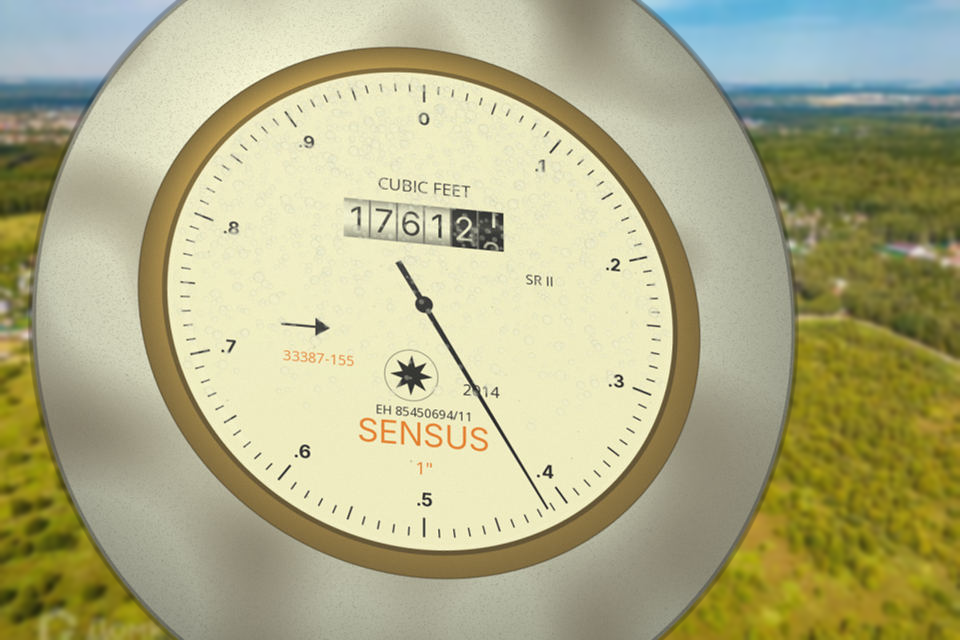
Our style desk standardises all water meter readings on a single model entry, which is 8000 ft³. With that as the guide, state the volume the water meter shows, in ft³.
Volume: 176121.41 ft³
